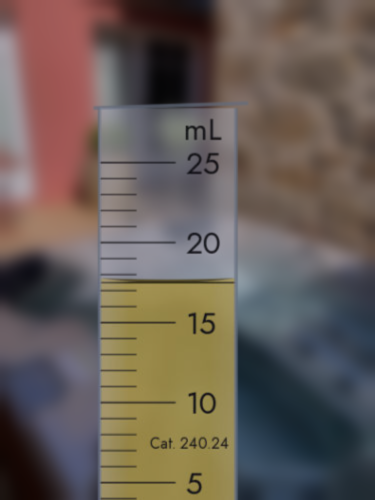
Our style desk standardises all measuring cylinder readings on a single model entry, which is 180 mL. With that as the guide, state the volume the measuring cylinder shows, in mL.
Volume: 17.5 mL
